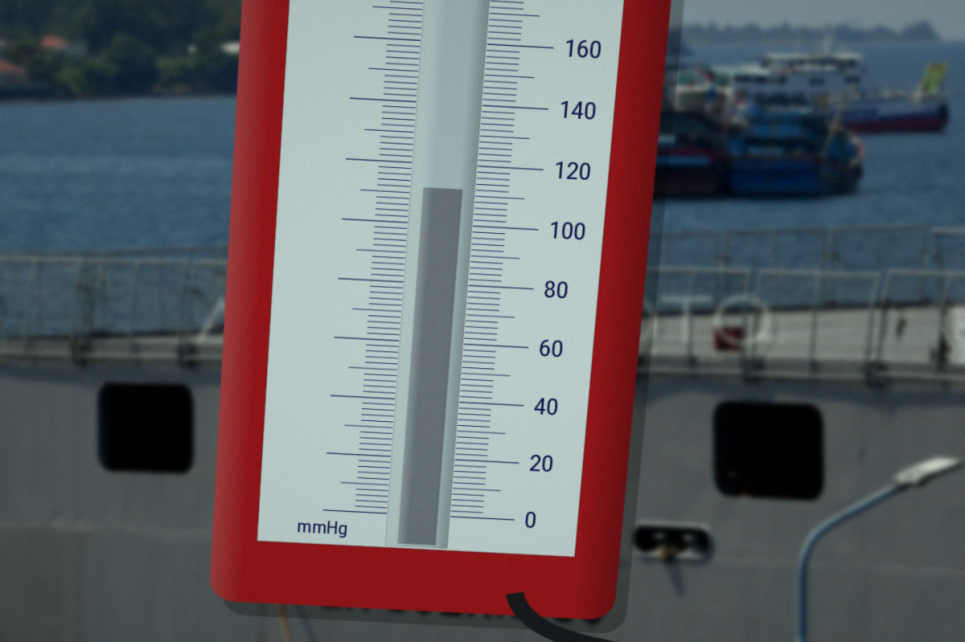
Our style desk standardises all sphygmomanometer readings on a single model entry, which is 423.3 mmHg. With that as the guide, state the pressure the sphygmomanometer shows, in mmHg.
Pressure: 112 mmHg
